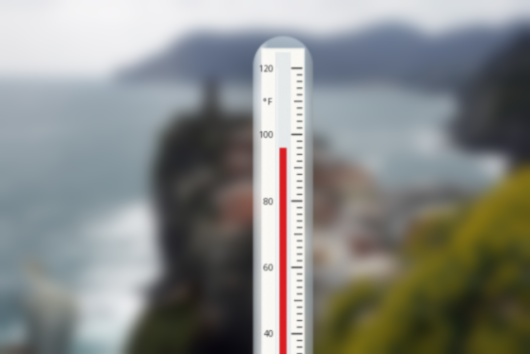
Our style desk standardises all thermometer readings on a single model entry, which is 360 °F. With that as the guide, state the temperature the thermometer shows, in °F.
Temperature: 96 °F
